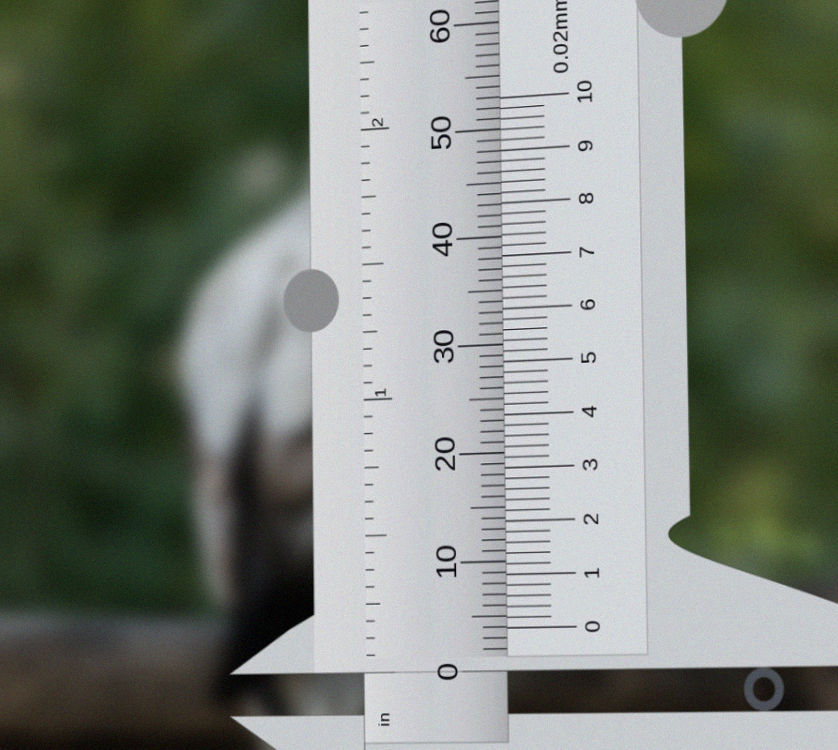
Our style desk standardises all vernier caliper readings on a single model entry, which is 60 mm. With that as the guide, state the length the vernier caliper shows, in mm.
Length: 3.9 mm
